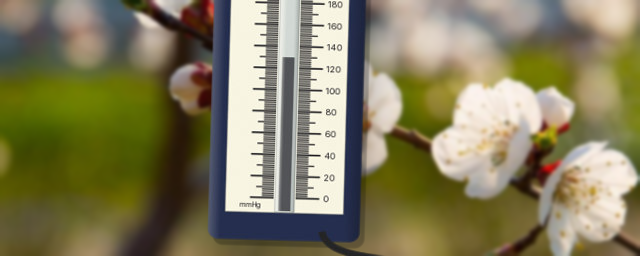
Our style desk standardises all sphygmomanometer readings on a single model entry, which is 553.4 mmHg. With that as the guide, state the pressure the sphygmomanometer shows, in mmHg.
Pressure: 130 mmHg
